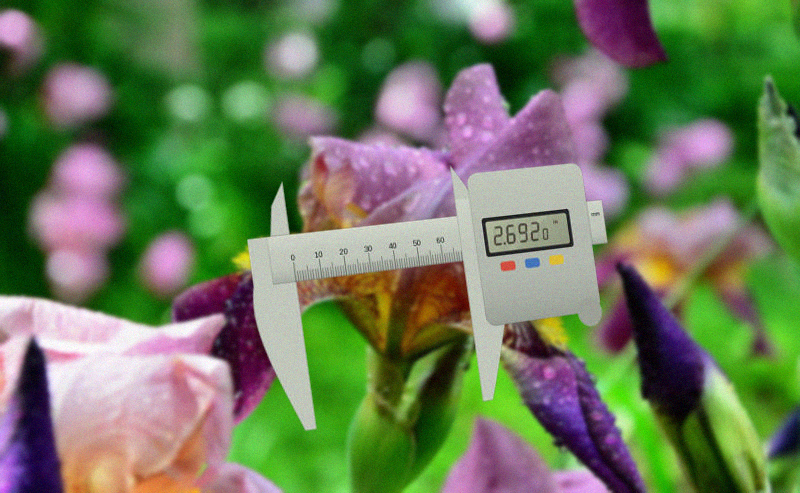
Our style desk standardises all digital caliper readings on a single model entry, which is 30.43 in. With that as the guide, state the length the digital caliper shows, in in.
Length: 2.6920 in
